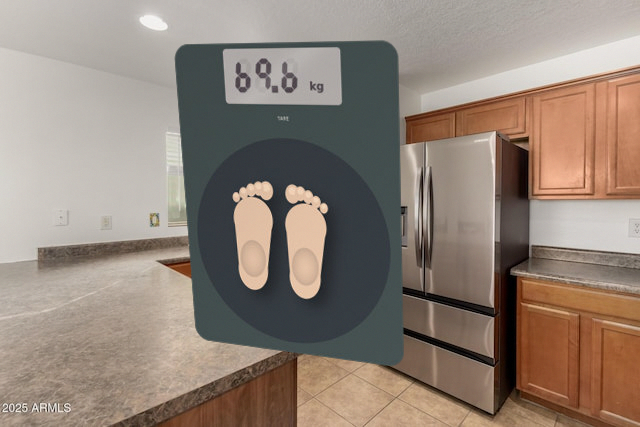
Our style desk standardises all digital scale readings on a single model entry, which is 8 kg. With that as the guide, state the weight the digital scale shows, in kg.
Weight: 69.6 kg
